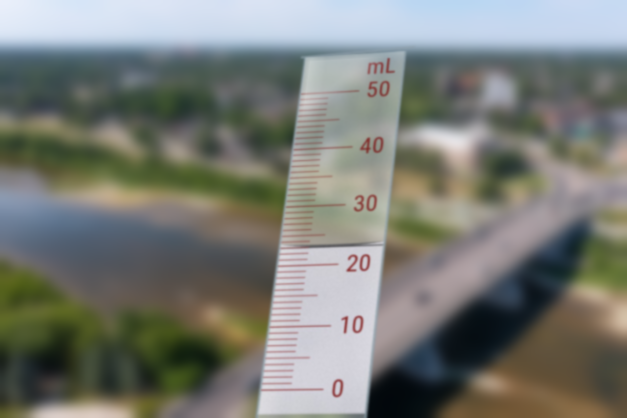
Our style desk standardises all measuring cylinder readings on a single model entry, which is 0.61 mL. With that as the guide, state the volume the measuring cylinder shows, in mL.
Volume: 23 mL
